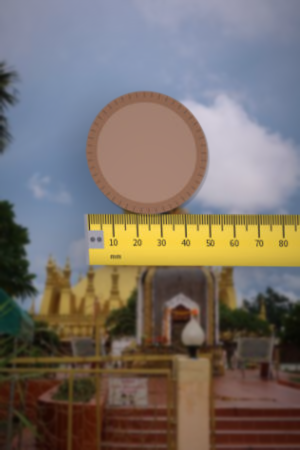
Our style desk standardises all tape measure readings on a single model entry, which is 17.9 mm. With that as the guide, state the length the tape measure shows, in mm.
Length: 50 mm
